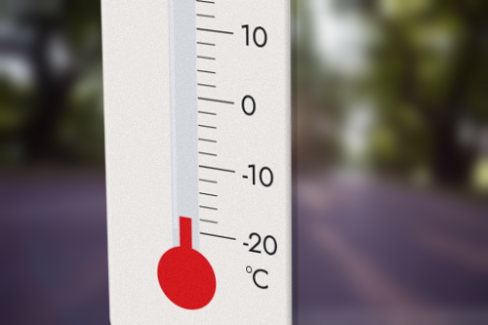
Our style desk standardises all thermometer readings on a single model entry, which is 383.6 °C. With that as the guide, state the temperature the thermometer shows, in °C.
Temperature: -18 °C
